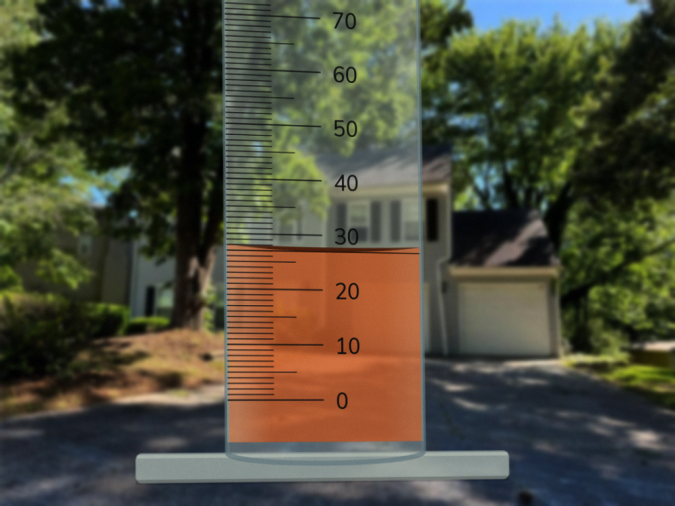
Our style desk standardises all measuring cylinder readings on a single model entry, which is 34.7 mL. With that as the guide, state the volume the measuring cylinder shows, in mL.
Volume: 27 mL
